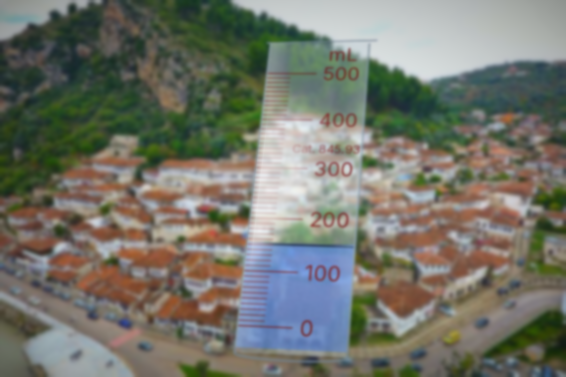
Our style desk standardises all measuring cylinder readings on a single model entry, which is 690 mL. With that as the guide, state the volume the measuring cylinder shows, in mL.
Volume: 150 mL
